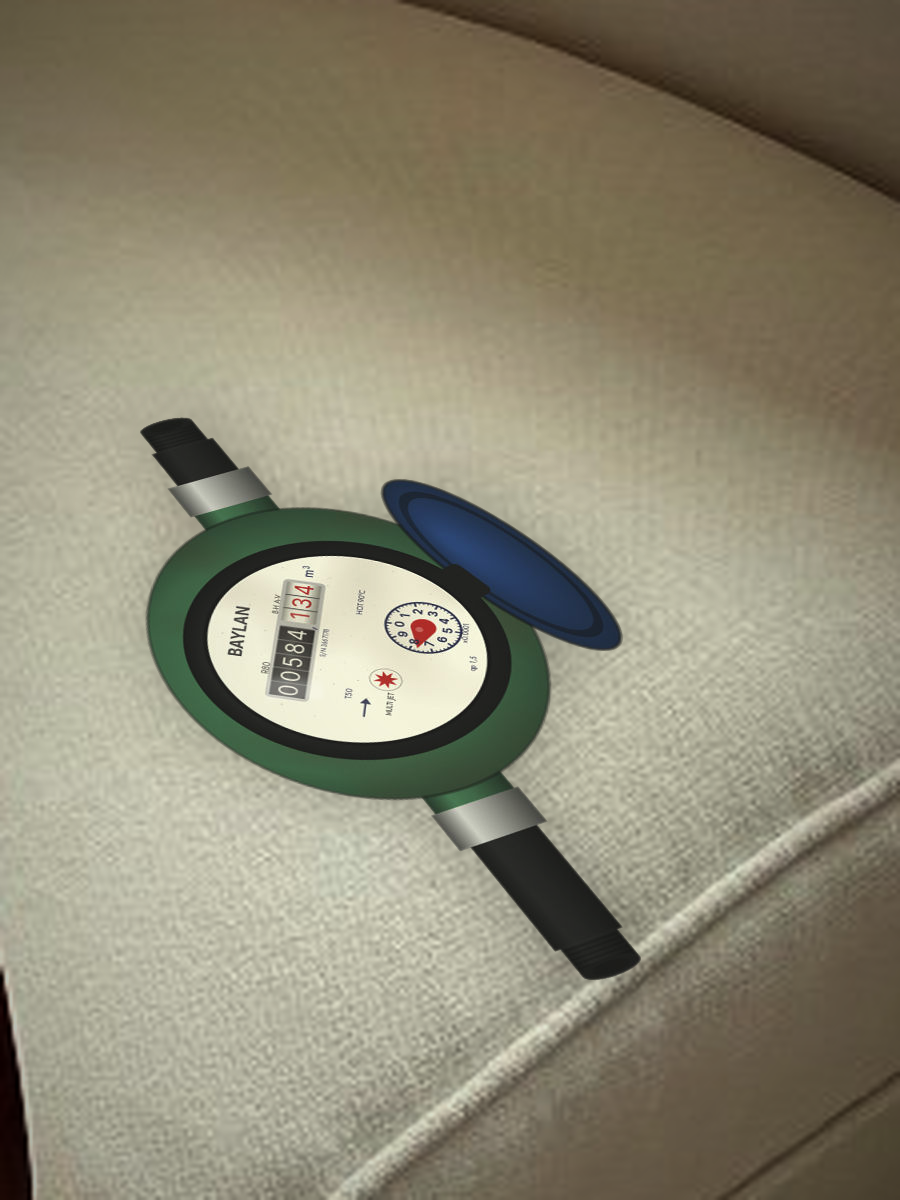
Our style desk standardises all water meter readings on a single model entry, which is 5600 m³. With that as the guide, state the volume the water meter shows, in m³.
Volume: 584.1347 m³
